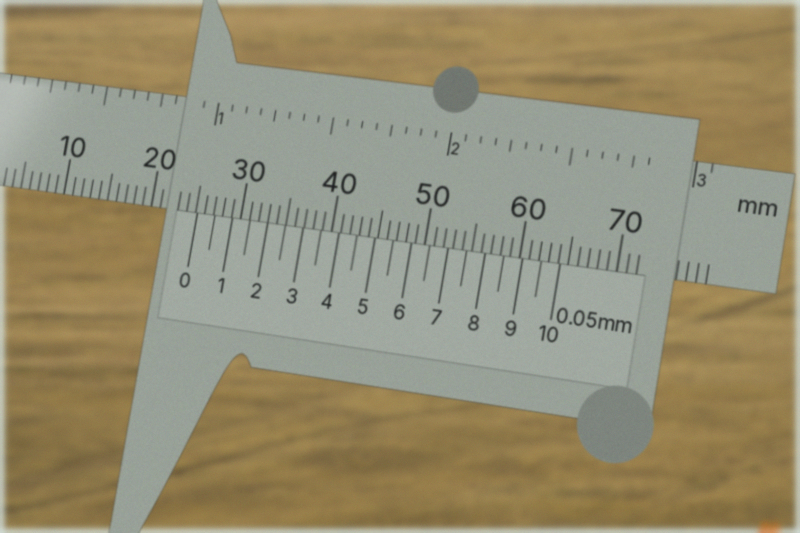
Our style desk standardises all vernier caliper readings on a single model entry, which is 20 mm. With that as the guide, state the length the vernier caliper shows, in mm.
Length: 25.2 mm
